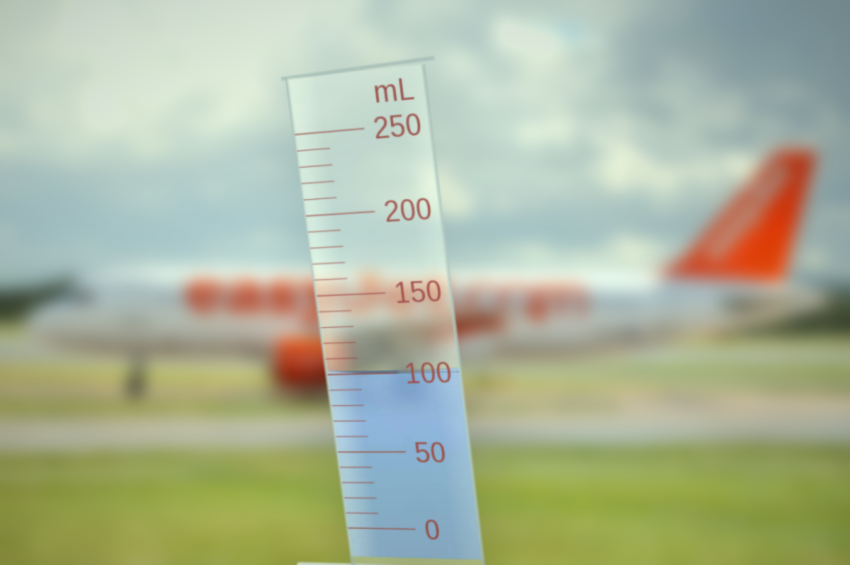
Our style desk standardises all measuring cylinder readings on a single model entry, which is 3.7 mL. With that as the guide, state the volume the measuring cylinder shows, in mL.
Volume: 100 mL
